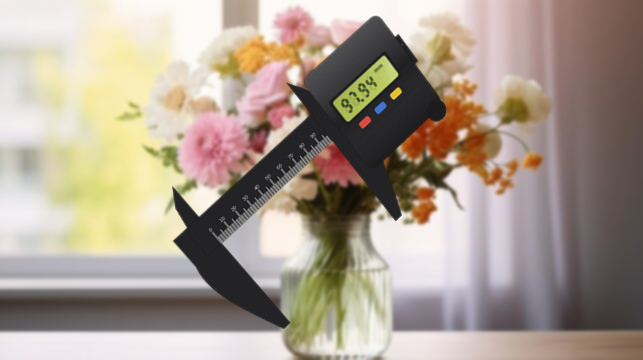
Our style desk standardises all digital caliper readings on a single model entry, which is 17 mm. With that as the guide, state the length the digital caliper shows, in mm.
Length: 97.94 mm
